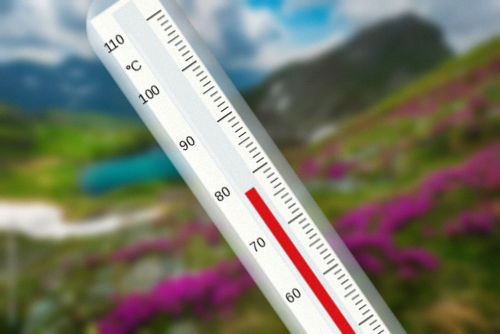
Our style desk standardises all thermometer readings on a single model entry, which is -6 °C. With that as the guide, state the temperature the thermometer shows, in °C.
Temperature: 78 °C
